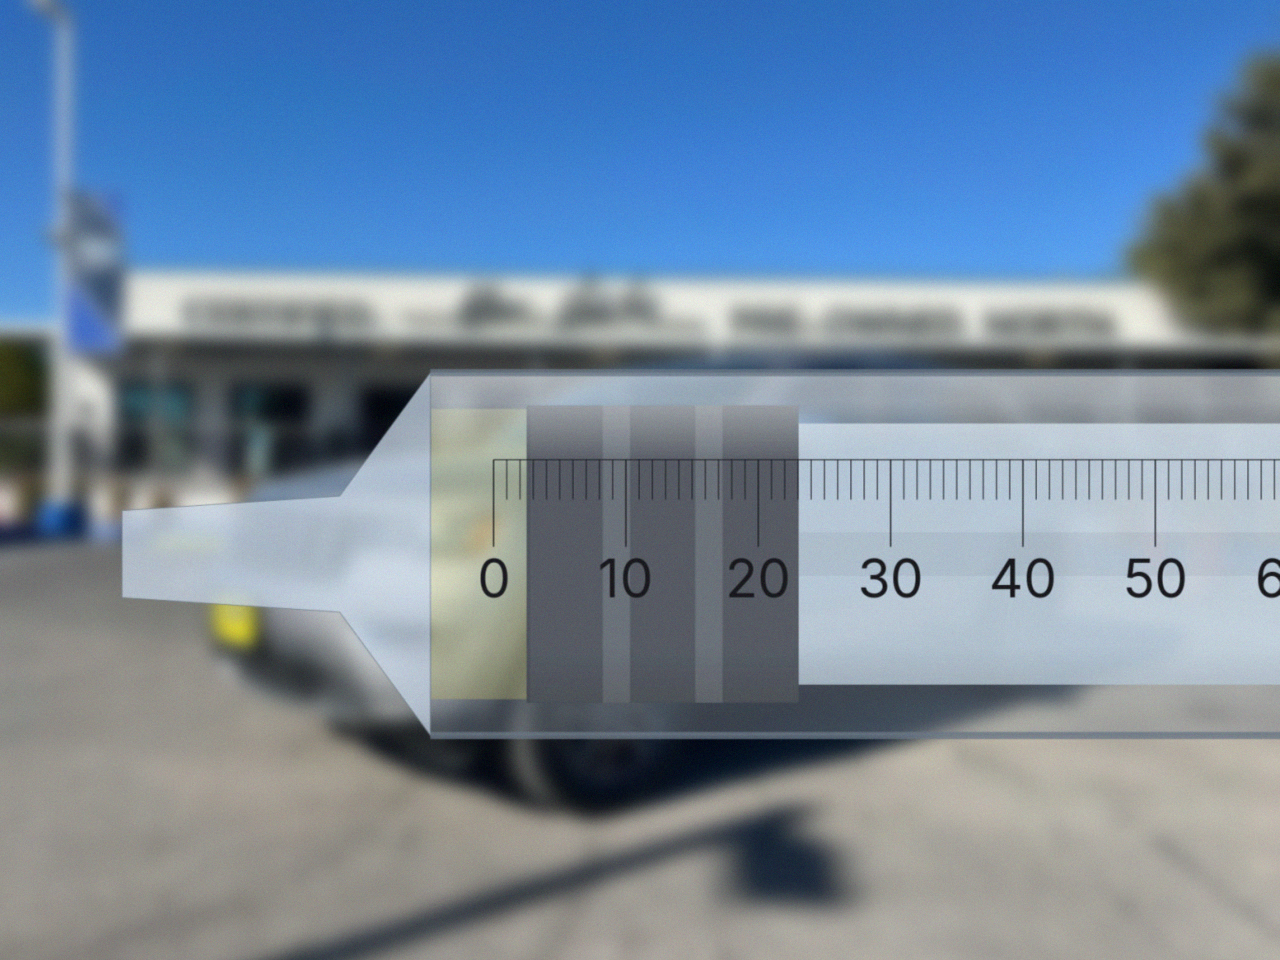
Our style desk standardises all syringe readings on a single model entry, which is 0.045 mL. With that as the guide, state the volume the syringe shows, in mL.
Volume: 2.5 mL
